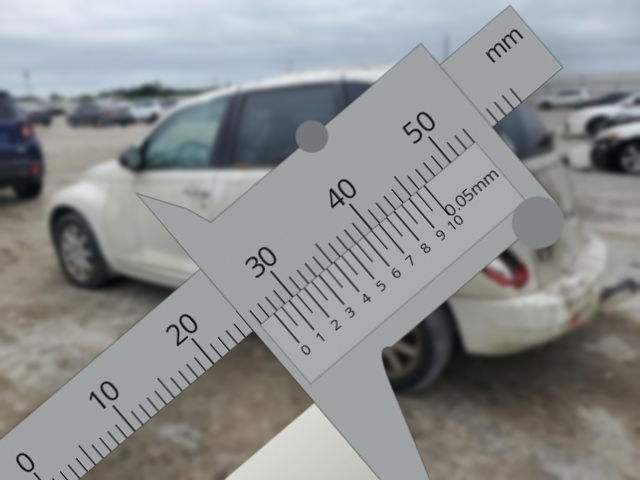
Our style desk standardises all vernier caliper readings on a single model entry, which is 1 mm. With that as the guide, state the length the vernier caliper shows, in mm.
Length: 27.6 mm
